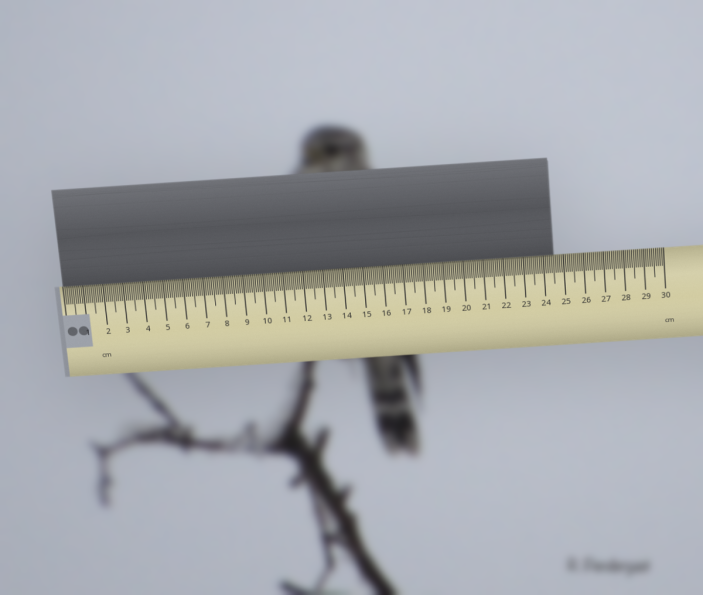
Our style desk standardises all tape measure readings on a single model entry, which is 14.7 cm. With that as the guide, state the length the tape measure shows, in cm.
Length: 24.5 cm
